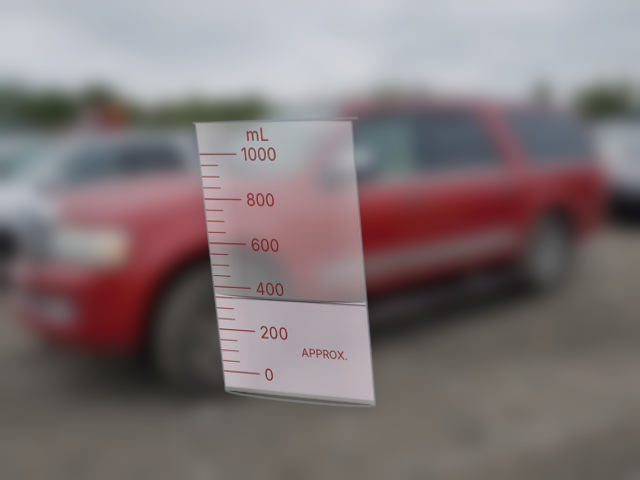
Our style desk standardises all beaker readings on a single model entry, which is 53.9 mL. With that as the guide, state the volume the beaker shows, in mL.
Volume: 350 mL
